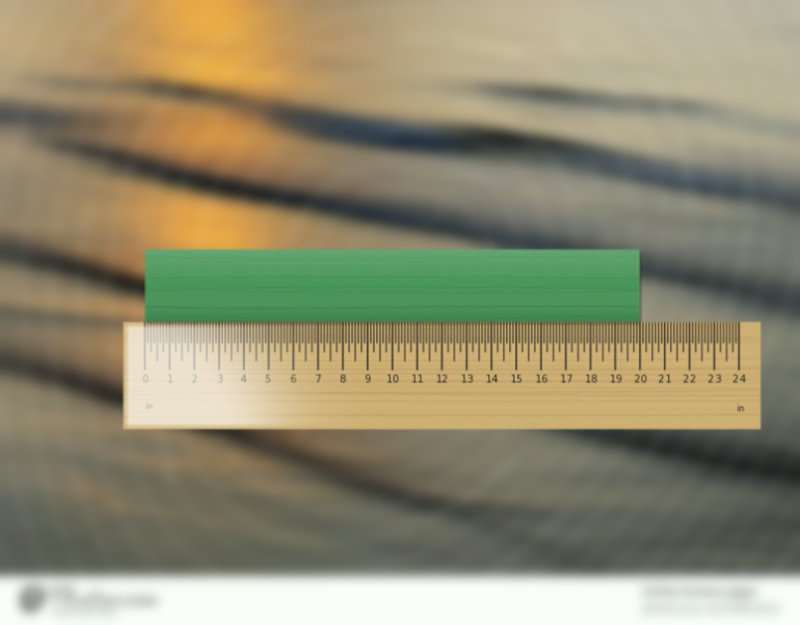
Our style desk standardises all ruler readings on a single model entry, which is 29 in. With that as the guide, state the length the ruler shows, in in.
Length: 20 in
